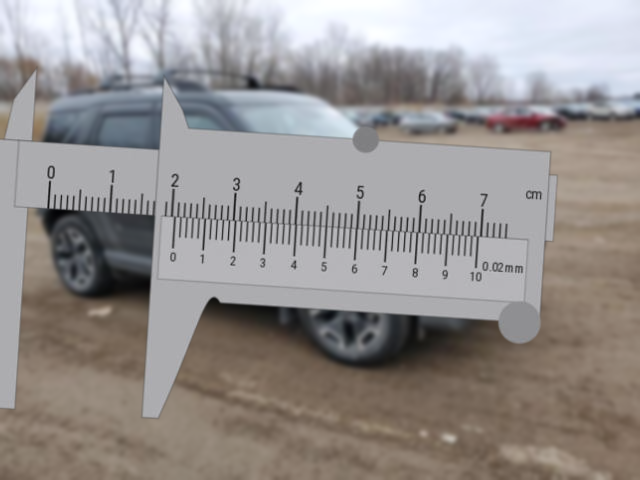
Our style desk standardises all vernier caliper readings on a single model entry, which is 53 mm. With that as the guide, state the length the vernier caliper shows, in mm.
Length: 20.5 mm
